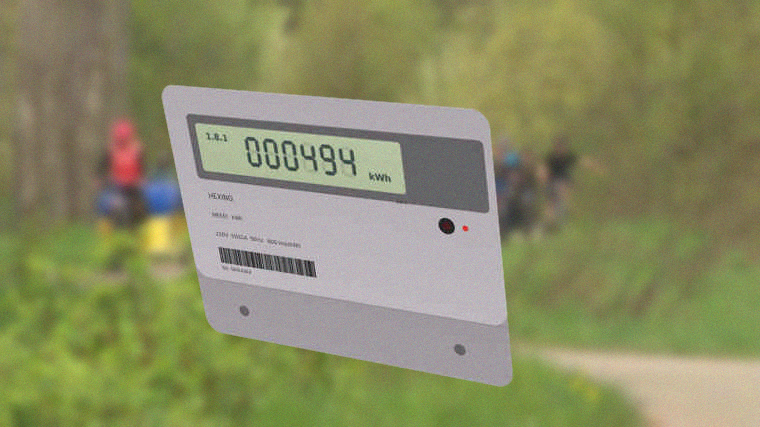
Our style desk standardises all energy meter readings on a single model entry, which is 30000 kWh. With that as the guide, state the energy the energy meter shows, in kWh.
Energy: 494 kWh
